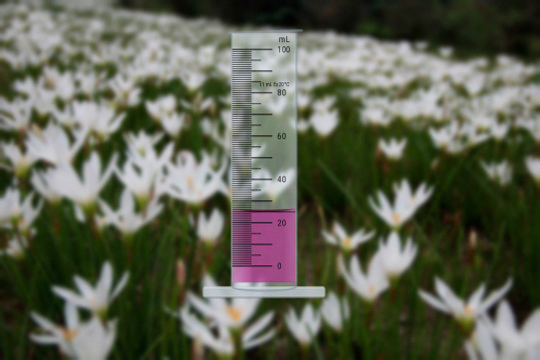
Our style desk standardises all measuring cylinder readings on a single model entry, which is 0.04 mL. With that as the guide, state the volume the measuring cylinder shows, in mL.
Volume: 25 mL
